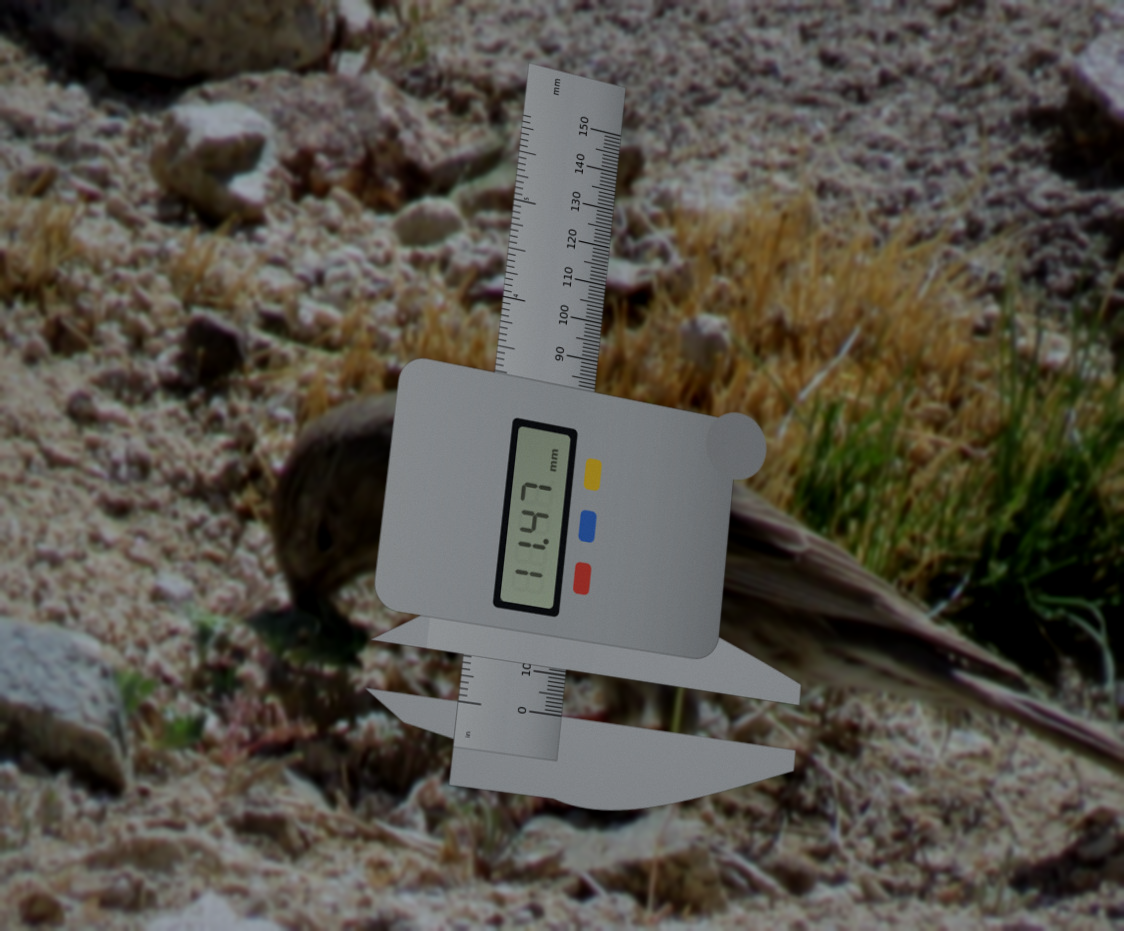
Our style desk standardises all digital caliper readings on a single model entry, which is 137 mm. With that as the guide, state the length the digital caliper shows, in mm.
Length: 11.47 mm
